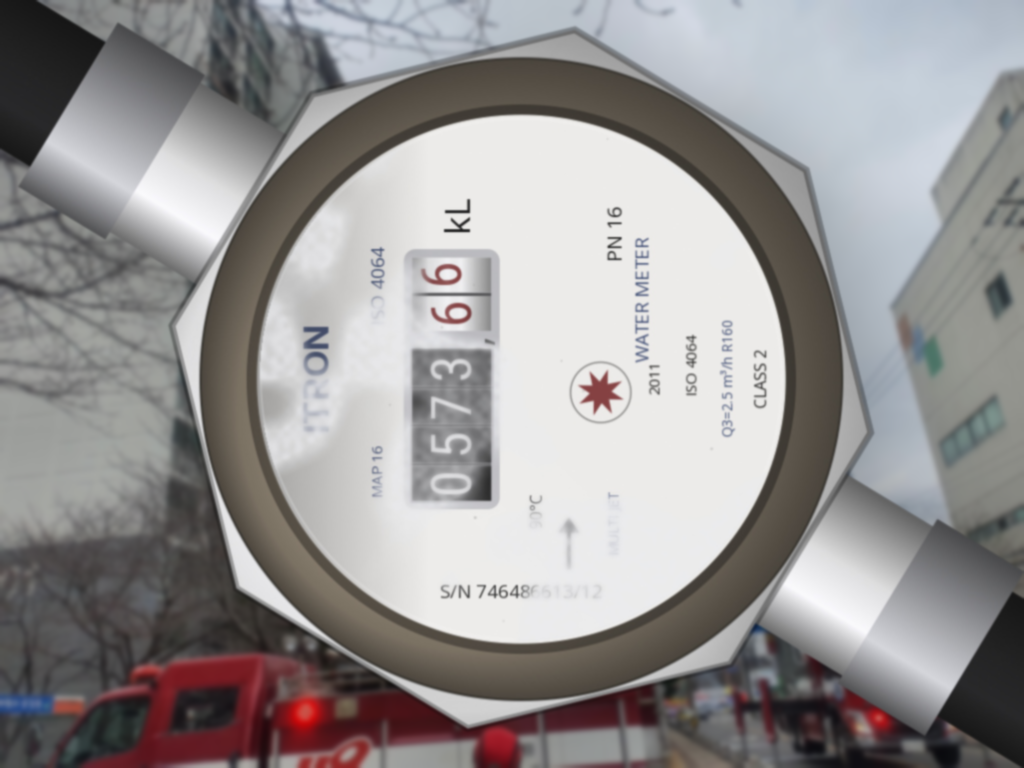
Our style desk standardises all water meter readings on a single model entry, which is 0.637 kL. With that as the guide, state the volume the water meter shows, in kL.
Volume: 573.66 kL
